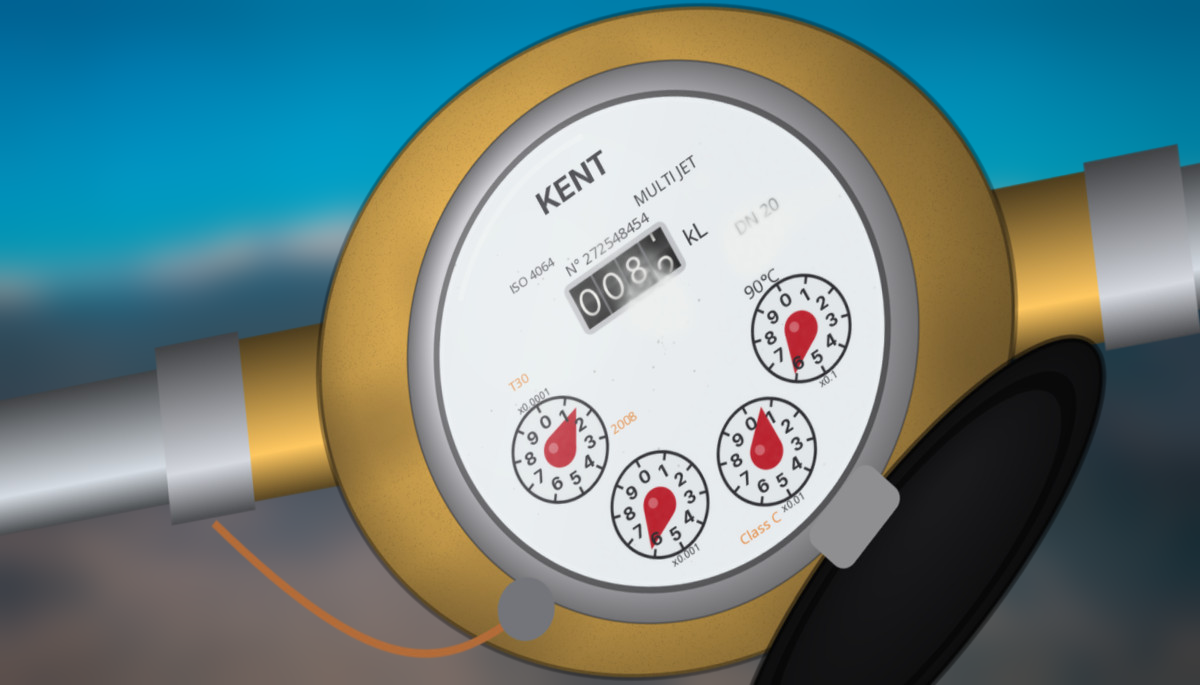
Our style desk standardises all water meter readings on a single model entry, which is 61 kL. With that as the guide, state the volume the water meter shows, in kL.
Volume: 81.6061 kL
